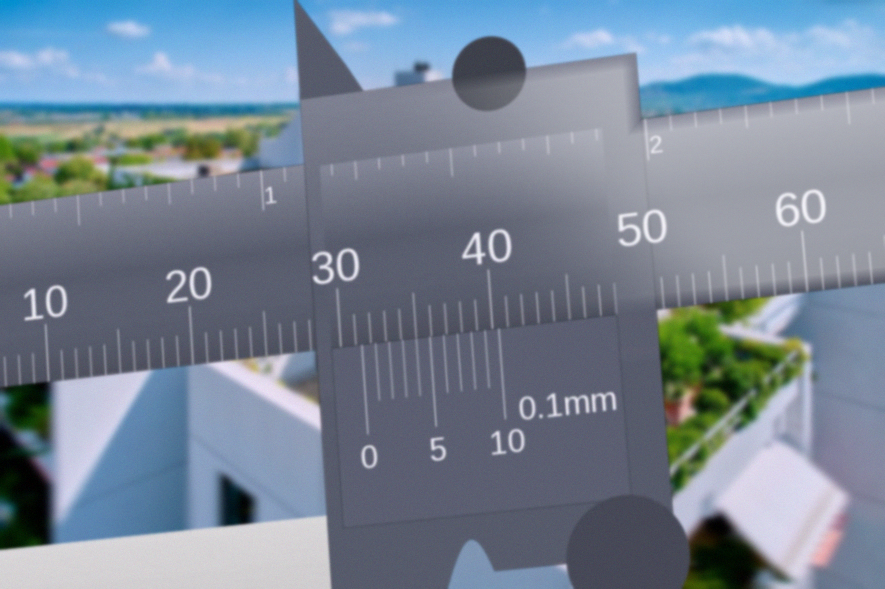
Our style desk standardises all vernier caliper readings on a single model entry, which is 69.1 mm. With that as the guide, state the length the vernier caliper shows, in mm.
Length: 31.4 mm
